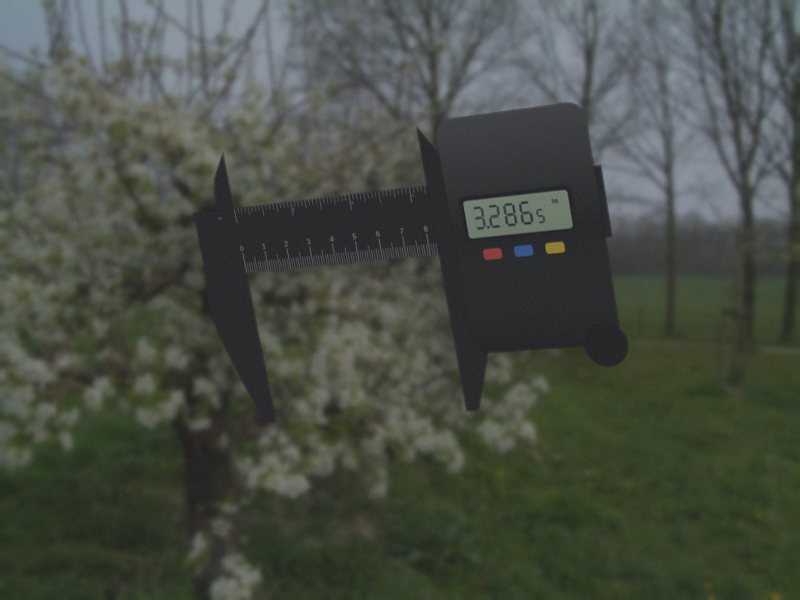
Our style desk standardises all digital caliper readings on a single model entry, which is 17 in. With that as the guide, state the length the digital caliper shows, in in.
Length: 3.2865 in
